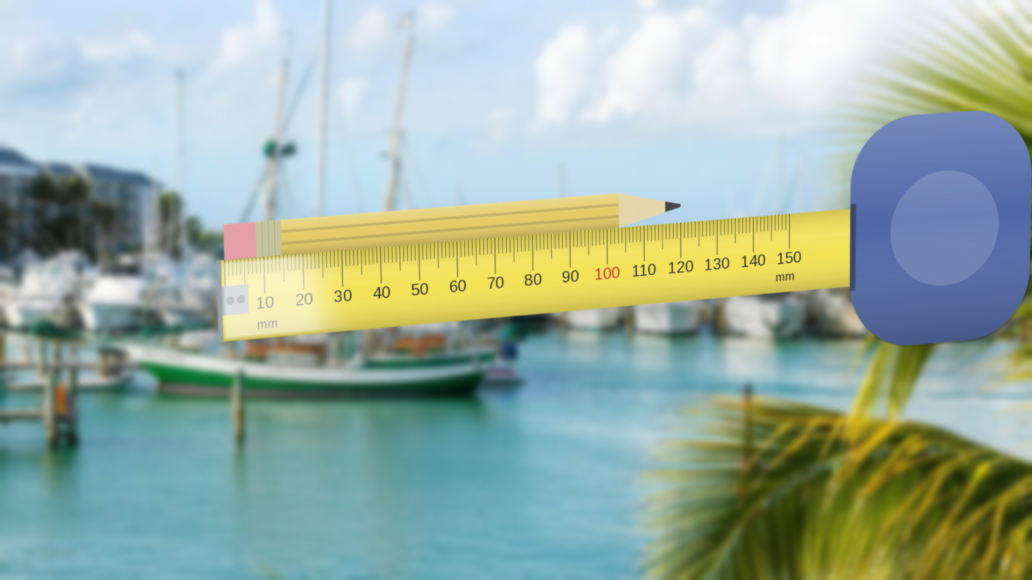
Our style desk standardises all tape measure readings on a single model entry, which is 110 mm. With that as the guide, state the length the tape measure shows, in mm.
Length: 120 mm
